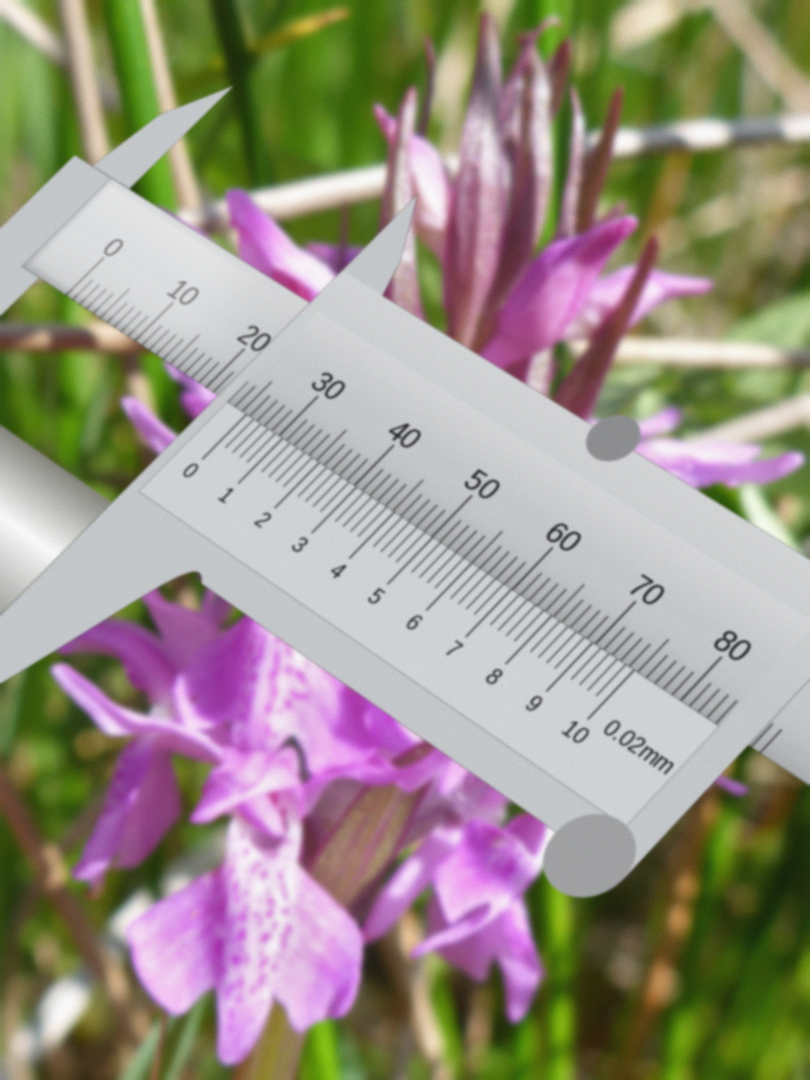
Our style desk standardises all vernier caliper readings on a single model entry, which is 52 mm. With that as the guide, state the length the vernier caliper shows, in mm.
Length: 25.6 mm
